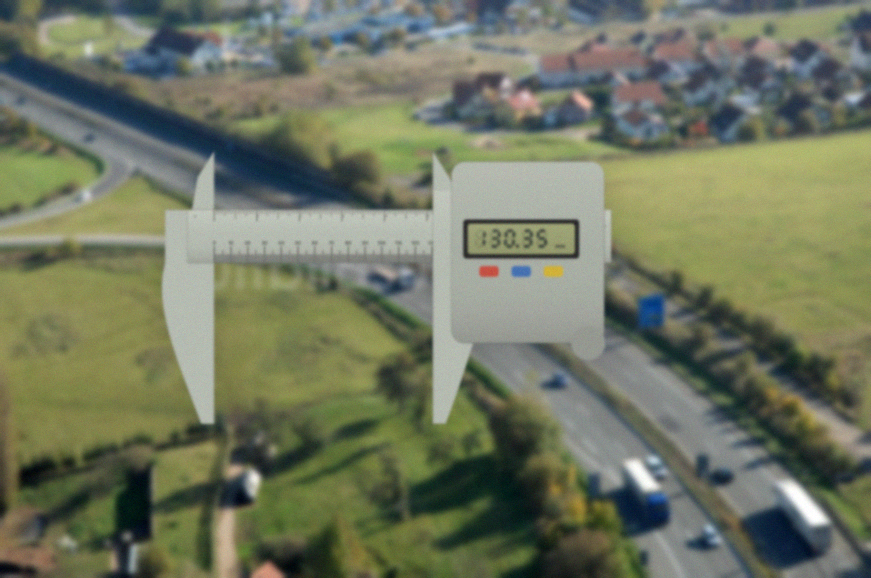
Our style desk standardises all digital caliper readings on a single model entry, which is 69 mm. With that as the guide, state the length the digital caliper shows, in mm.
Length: 130.35 mm
